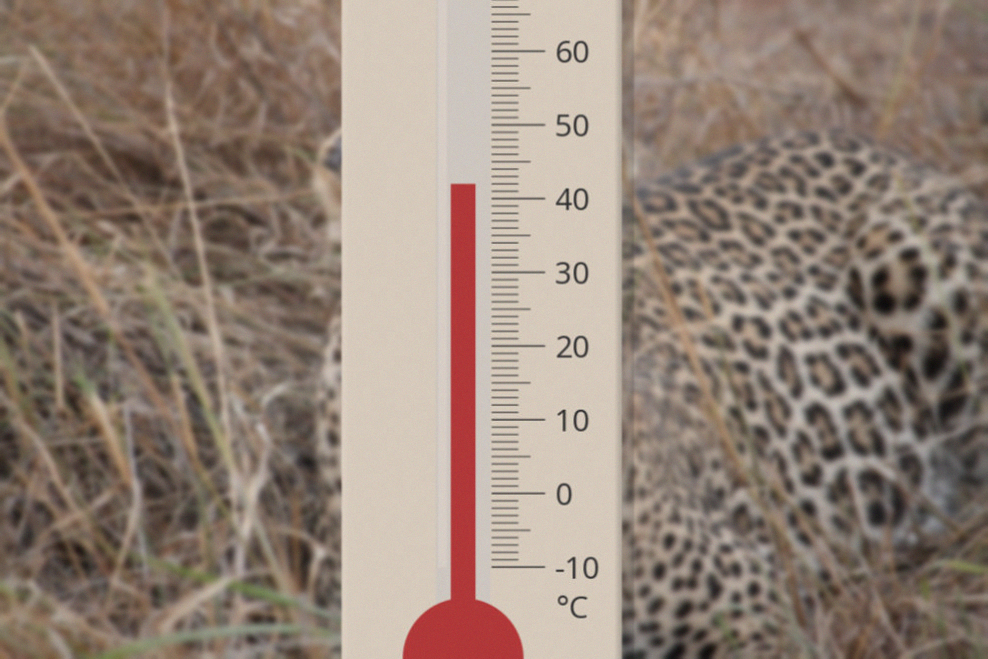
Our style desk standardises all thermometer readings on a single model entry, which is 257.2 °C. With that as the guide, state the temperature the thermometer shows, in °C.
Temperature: 42 °C
